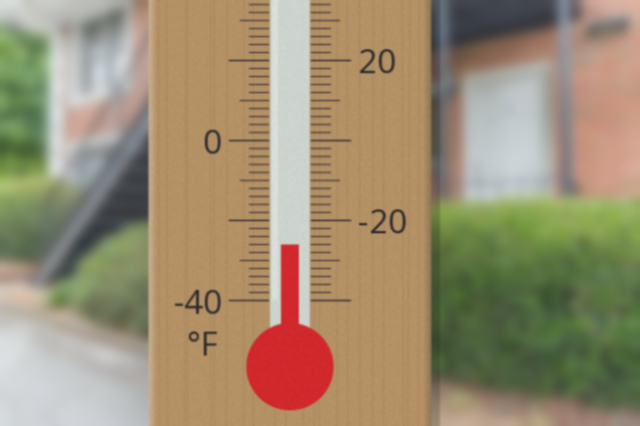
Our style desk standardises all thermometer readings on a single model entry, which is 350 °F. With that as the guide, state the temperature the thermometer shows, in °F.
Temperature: -26 °F
